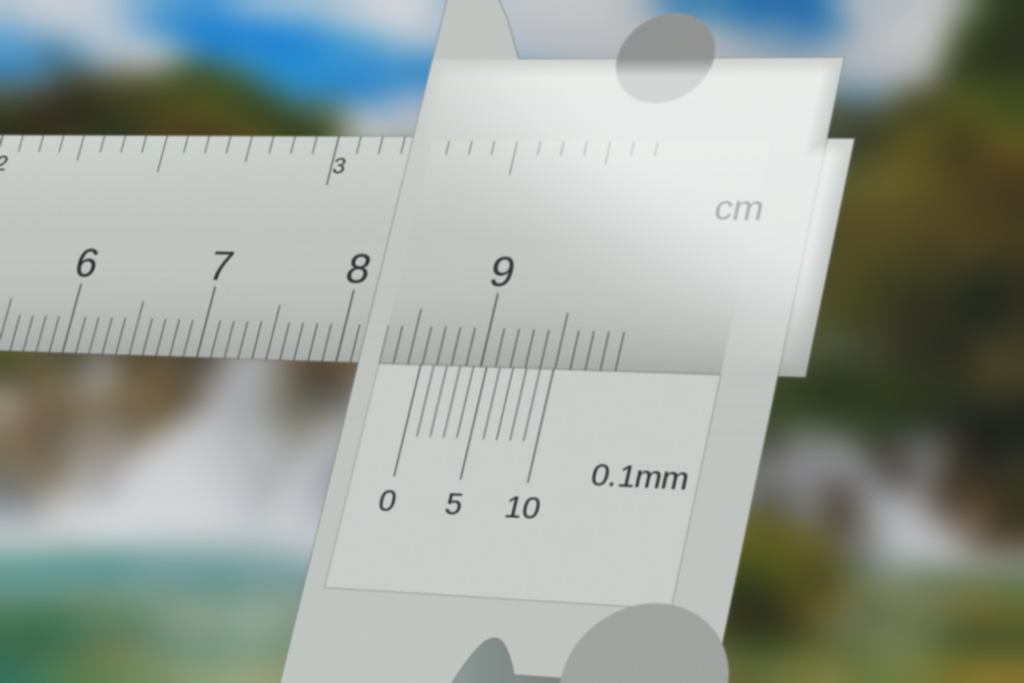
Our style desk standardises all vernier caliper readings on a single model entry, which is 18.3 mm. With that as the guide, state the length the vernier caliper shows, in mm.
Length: 85.9 mm
